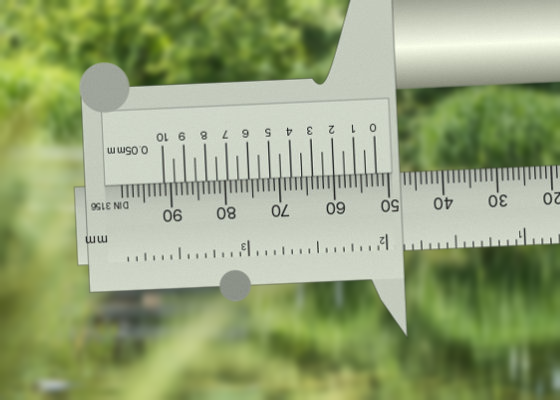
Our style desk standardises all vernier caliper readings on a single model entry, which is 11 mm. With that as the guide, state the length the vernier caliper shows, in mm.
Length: 52.2 mm
